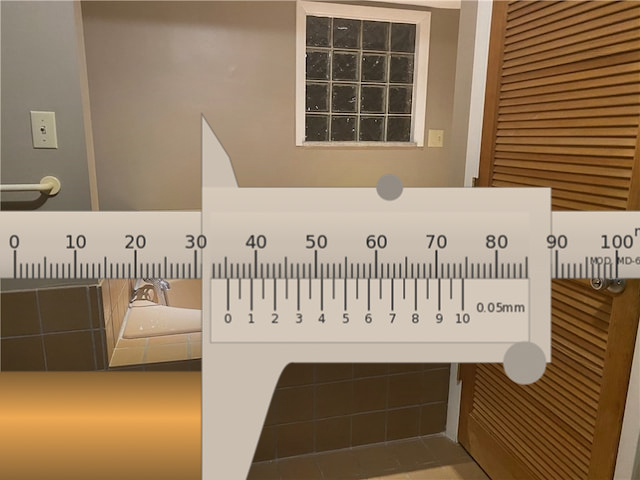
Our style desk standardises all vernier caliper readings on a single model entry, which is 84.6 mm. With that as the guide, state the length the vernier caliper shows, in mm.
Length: 35.4 mm
